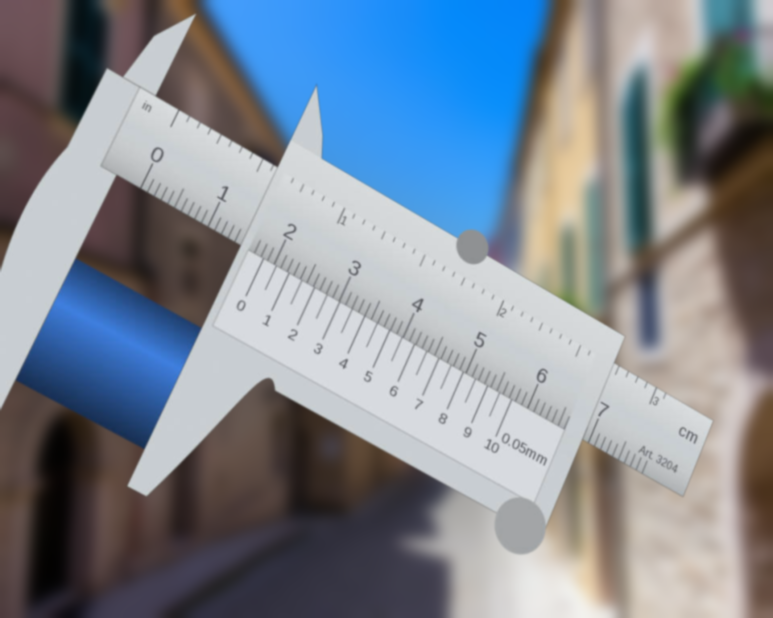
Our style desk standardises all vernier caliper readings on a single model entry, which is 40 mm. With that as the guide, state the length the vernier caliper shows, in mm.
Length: 18.4 mm
